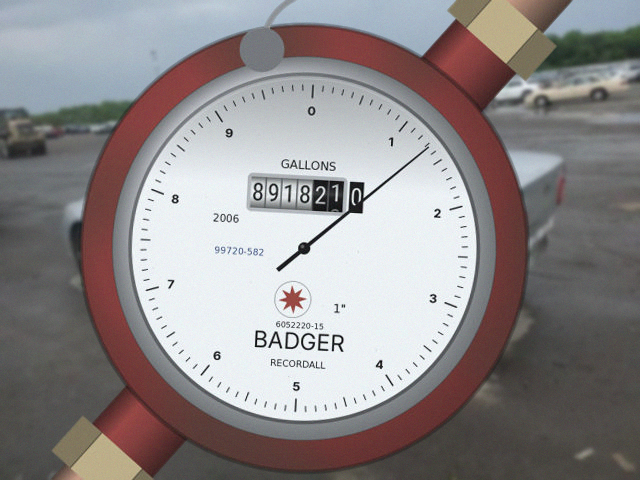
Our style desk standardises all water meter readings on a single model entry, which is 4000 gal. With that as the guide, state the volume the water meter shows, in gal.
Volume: 8918211.3 gal
